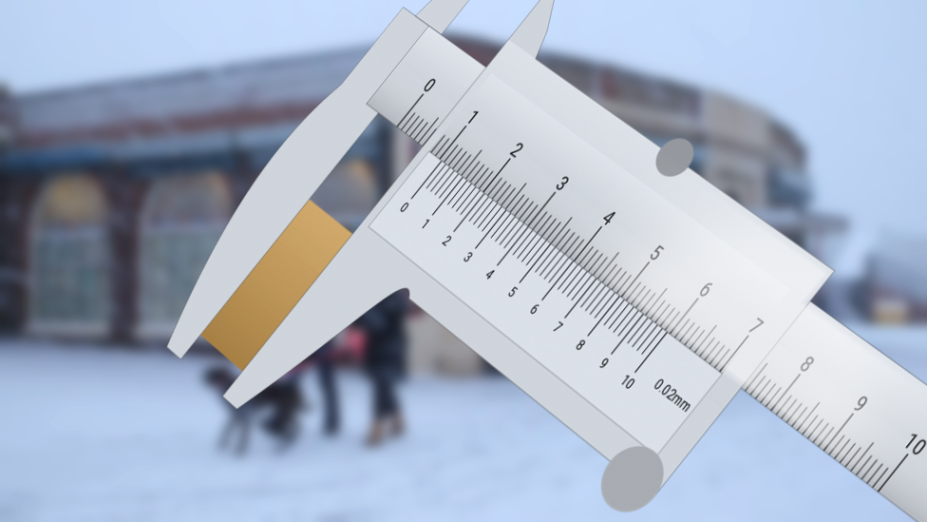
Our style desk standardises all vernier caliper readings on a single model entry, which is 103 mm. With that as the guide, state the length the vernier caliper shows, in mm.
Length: 10.5 mm
